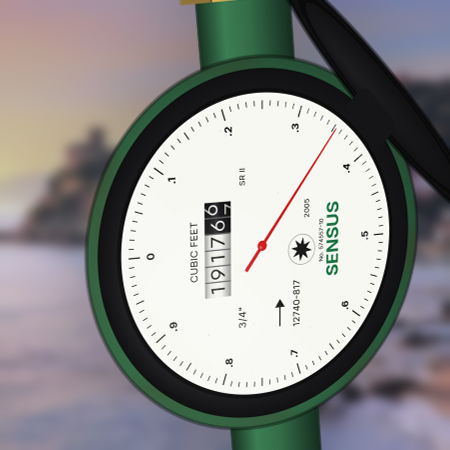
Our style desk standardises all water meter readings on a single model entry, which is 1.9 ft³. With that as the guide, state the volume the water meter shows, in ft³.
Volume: 191766.35 ft³
